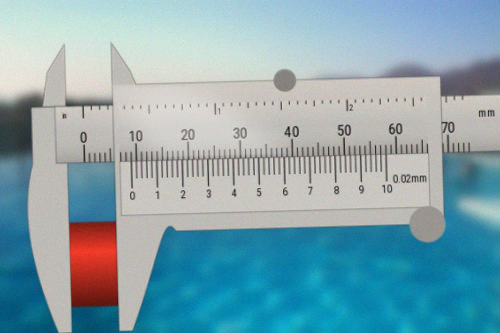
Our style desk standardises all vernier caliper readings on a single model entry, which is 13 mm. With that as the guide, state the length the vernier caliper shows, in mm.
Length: 9.0 mm
